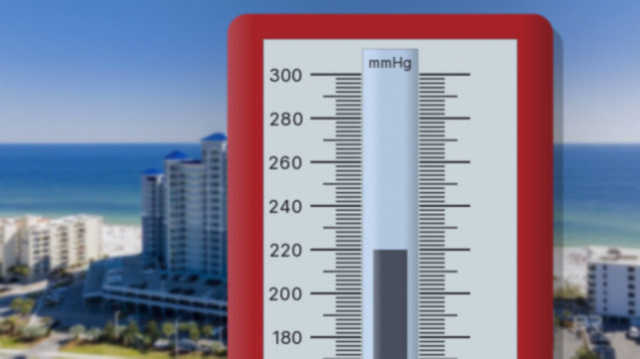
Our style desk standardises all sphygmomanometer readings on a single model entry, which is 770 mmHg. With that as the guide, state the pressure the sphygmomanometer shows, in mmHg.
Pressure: 220 mmHg
